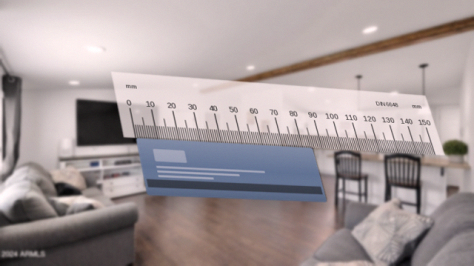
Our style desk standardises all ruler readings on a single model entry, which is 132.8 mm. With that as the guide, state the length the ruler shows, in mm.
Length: 85 mm
